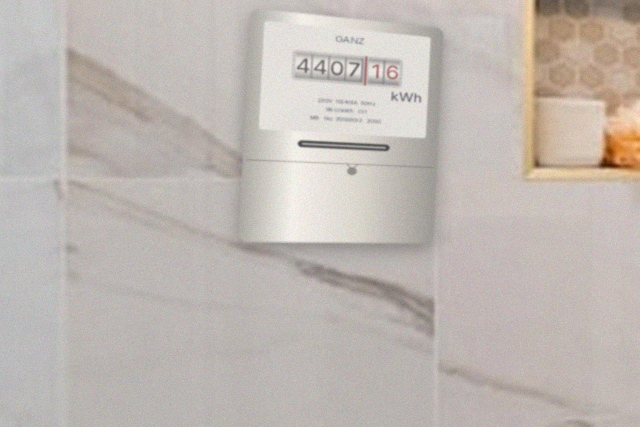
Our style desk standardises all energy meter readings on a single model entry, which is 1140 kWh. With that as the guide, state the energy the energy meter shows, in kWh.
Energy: 4407.16 kWh
